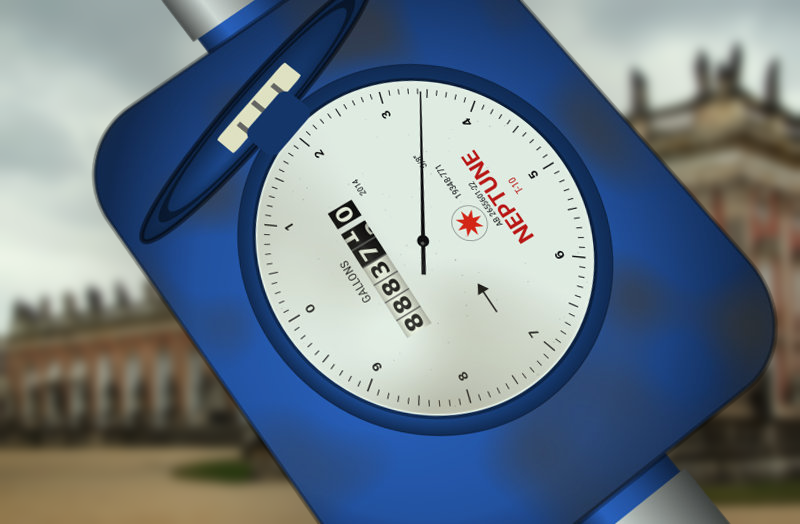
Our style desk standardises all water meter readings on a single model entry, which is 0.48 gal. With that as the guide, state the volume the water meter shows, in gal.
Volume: 8883713.4 gal
